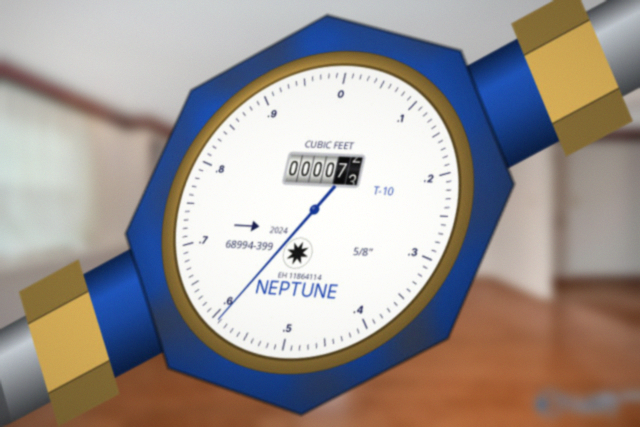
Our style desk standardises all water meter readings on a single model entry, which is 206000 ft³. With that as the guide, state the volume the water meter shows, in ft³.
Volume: 72.59 ft³
